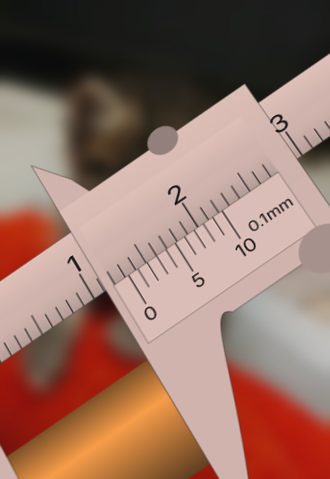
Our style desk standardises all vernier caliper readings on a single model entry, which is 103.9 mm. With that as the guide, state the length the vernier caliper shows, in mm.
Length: 13.3 mm
